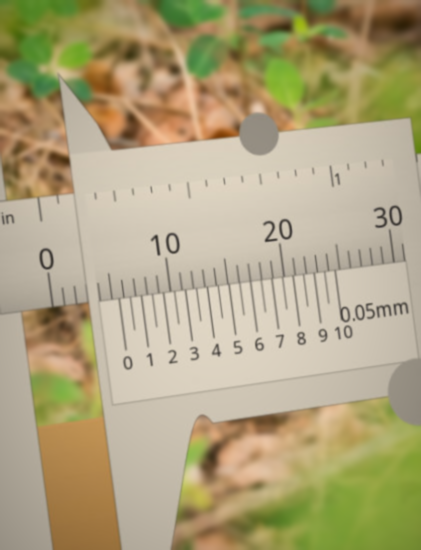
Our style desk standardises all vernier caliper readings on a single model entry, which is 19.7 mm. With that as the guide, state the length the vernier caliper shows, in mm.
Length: 5.6 mm
